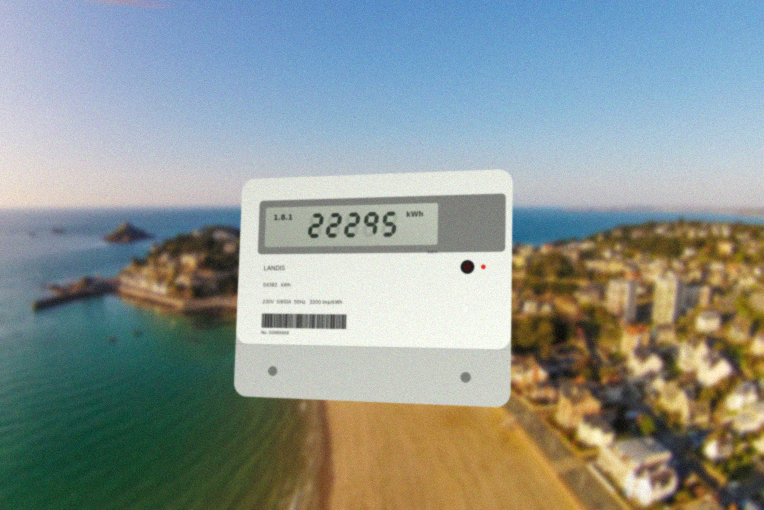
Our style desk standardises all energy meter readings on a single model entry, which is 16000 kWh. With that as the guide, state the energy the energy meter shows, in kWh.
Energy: 22295 kWh
